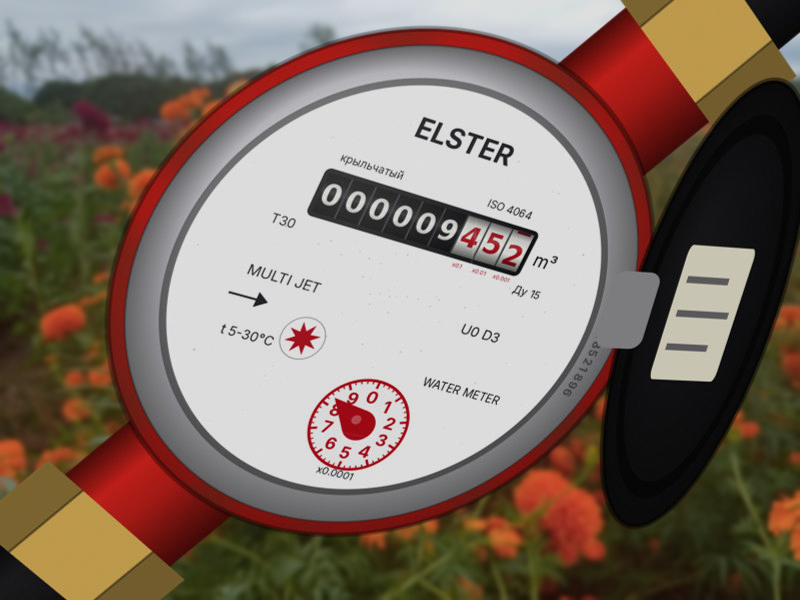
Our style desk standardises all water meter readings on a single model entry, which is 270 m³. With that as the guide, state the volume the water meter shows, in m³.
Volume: 9.4518 m³
